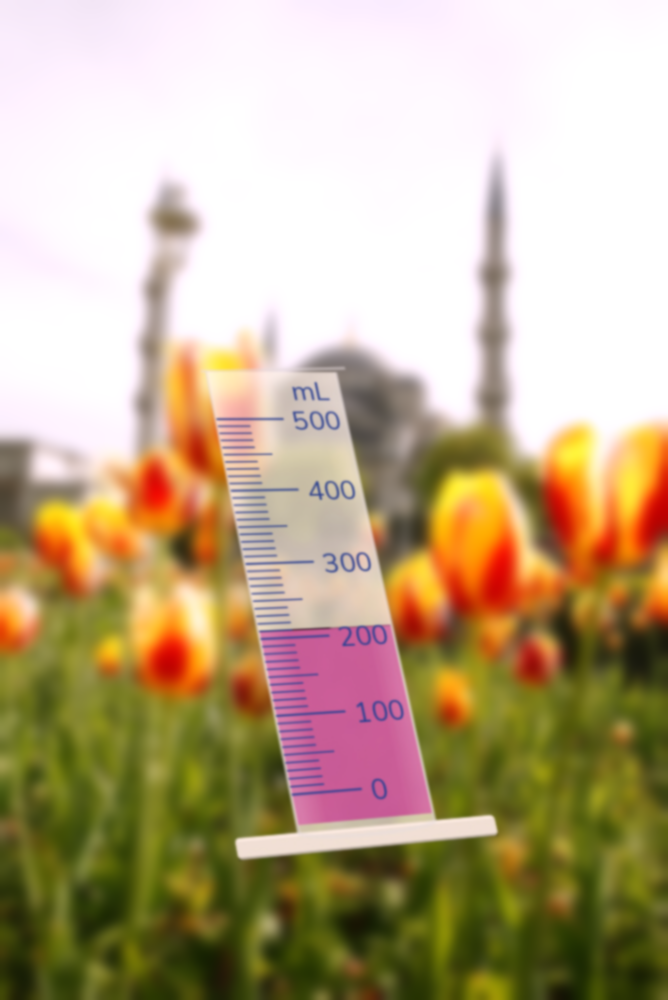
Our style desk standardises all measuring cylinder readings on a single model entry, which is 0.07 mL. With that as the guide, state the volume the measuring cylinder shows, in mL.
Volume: 210 mL
